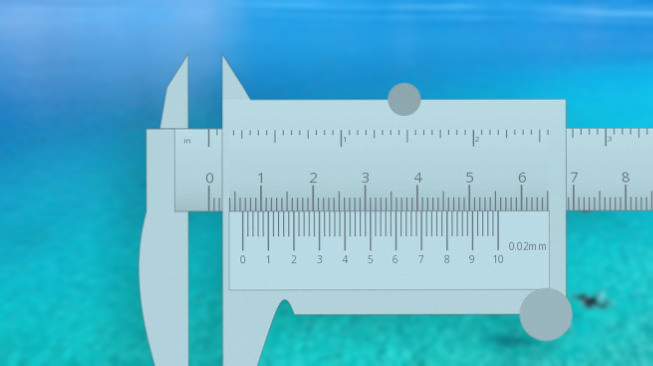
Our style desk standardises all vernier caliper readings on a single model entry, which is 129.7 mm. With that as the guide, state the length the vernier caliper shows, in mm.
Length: 6.5 mm
